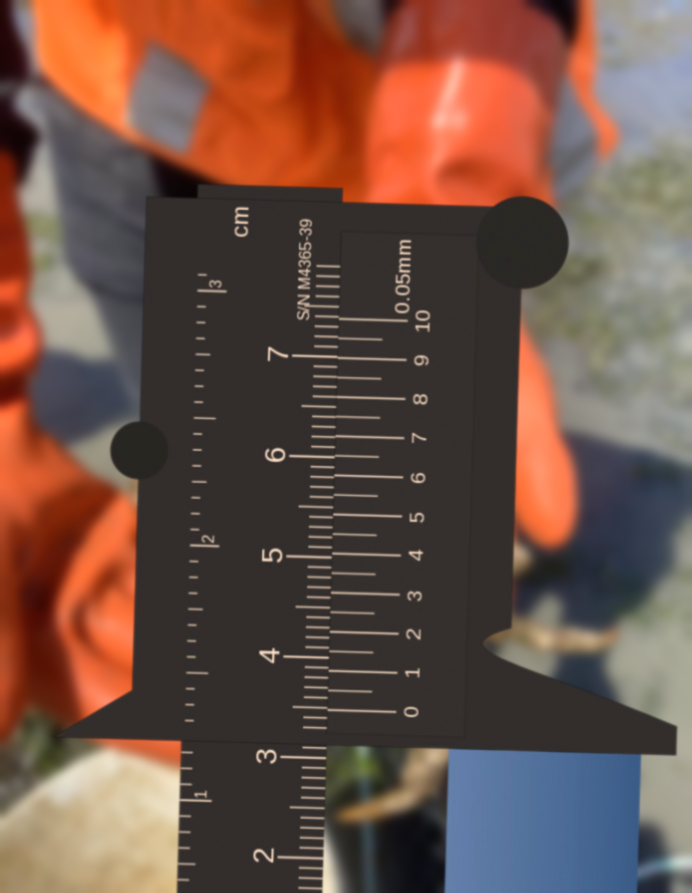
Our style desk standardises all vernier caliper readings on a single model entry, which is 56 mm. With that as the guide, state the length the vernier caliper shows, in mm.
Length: 34.8 mm
